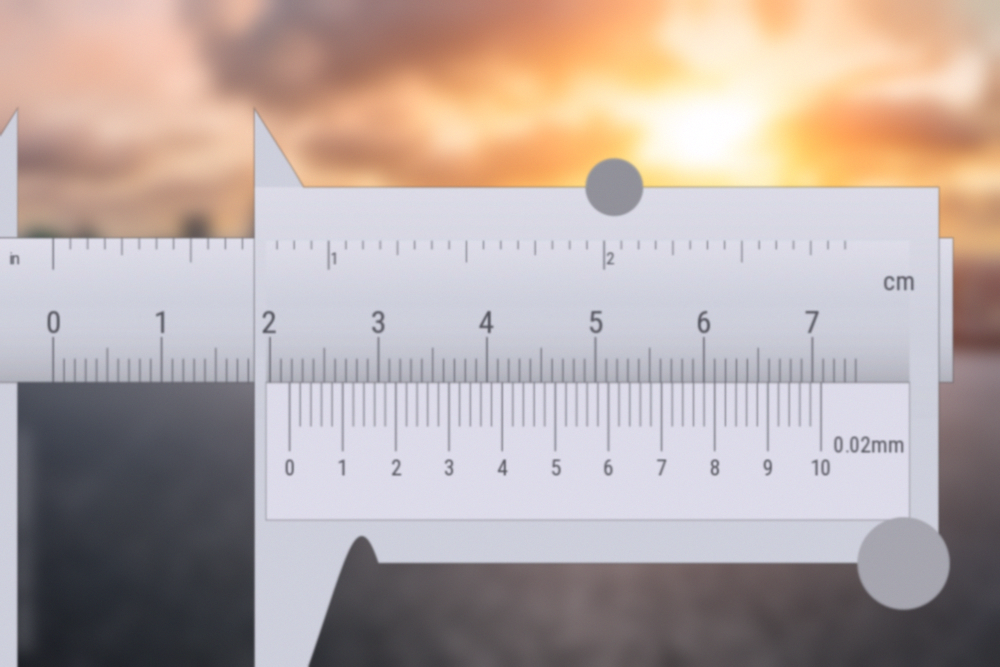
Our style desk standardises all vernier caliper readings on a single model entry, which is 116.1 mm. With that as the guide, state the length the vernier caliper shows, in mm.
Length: 21.8 mm
